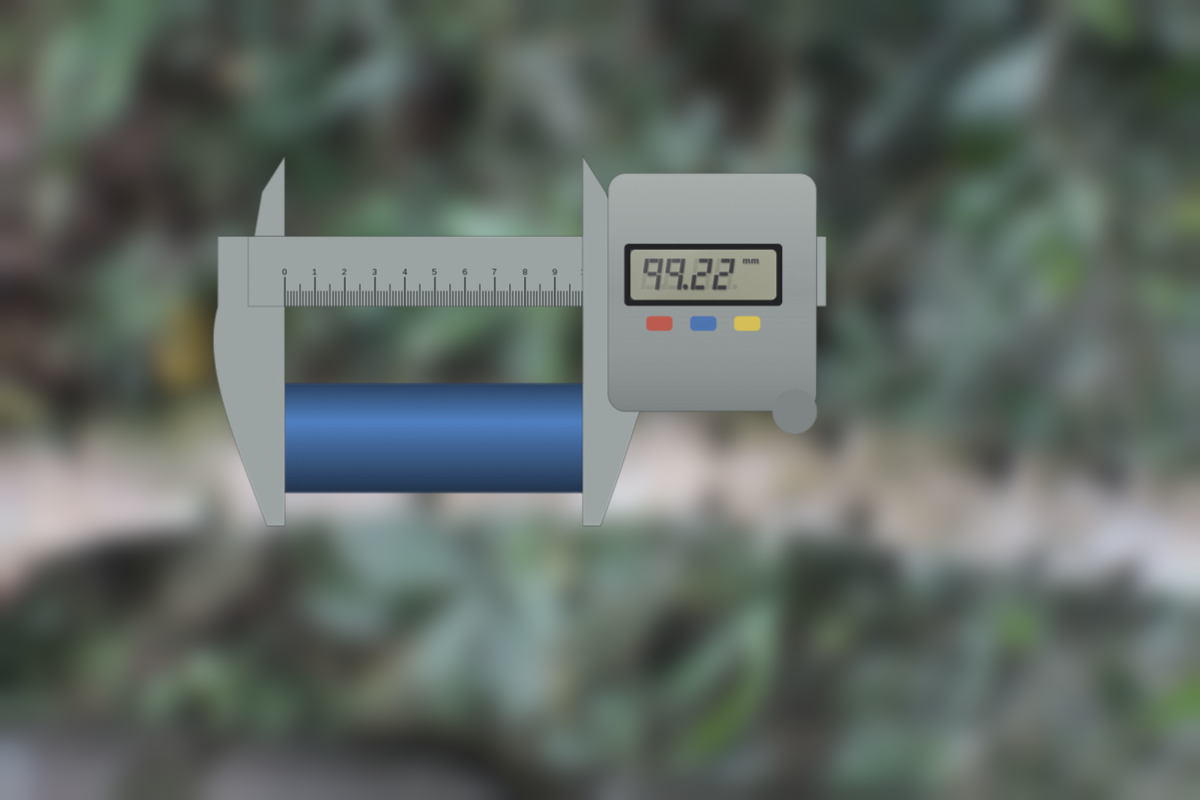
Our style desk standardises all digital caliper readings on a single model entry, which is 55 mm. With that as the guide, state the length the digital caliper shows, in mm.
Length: 99.22 mm
